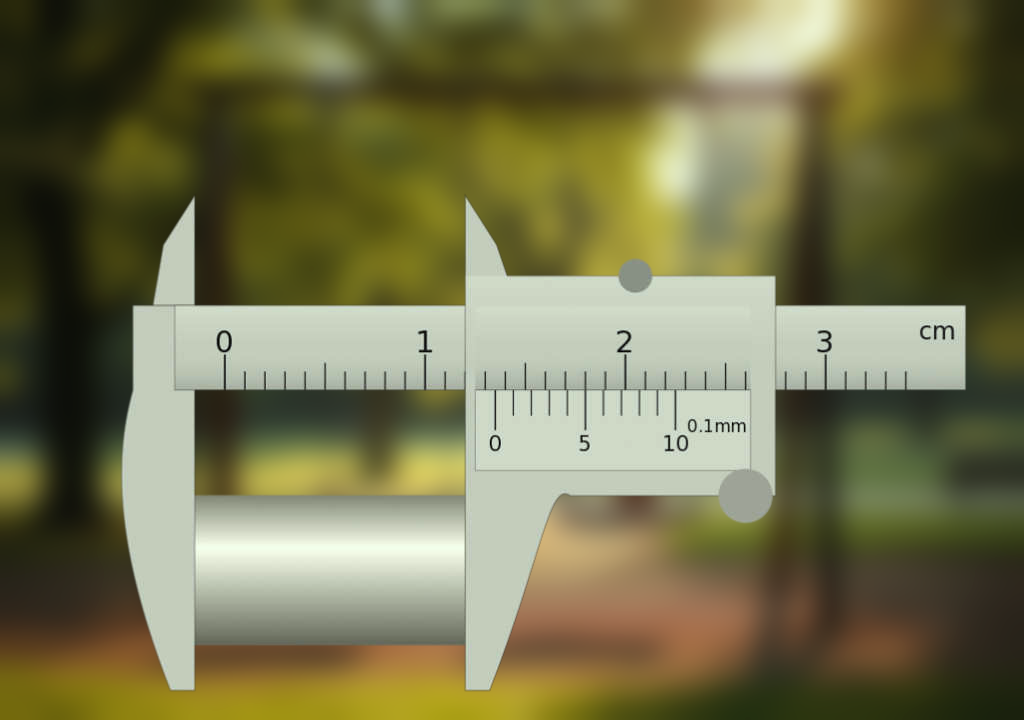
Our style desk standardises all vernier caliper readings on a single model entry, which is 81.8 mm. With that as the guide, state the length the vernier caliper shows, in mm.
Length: 13.5 mm
